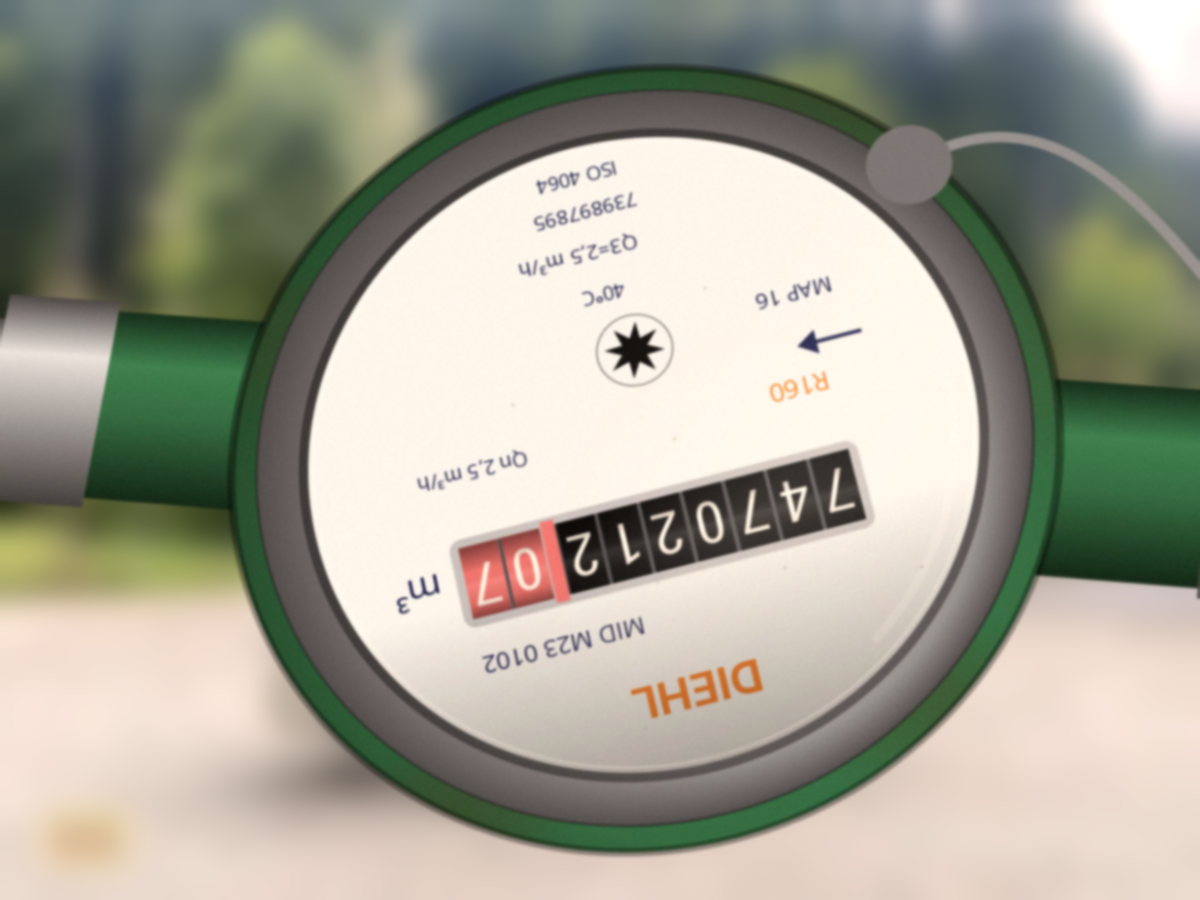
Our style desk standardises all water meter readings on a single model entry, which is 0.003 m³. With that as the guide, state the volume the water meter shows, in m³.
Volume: 7470212.07 m³
